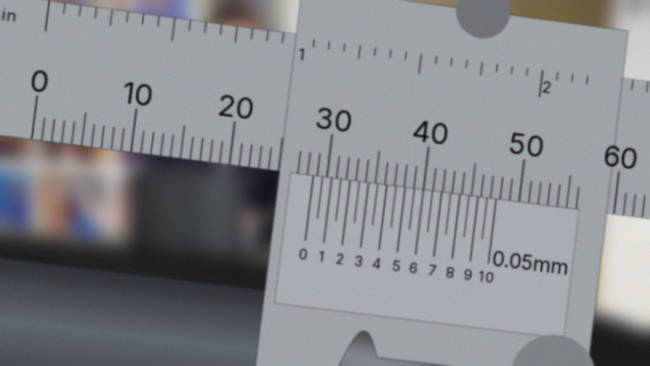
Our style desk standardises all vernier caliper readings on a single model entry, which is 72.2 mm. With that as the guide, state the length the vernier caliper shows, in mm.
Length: 28.6 mm
